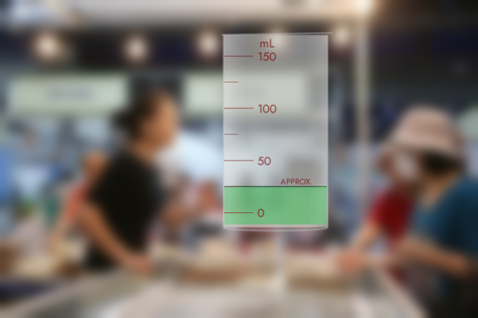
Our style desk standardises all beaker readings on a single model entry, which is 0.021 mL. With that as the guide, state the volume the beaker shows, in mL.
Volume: 25 mL
